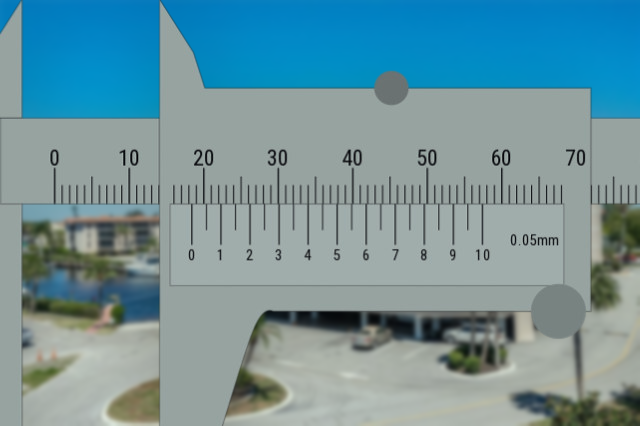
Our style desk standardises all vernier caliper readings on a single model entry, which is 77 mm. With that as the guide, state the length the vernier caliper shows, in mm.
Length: 18.4 mm
